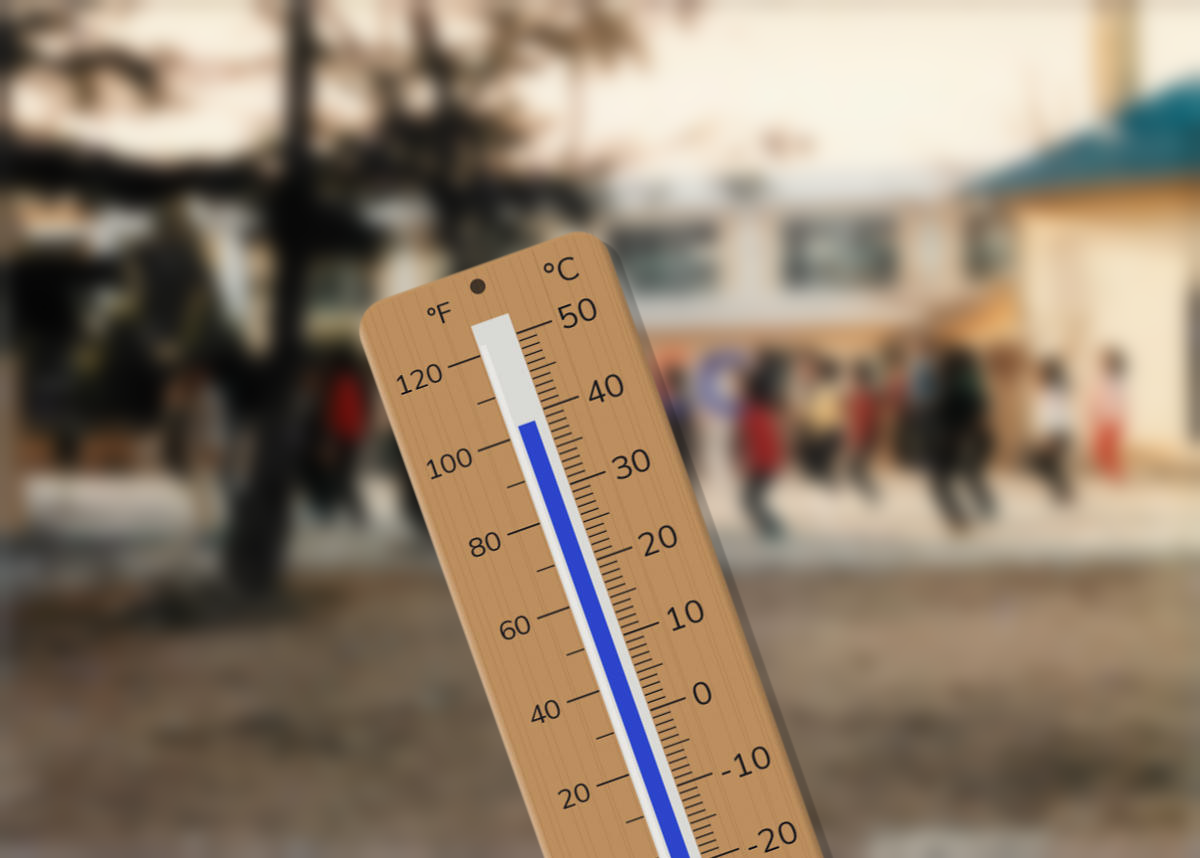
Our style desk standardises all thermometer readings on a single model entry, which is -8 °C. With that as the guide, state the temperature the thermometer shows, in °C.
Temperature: 39 °C
